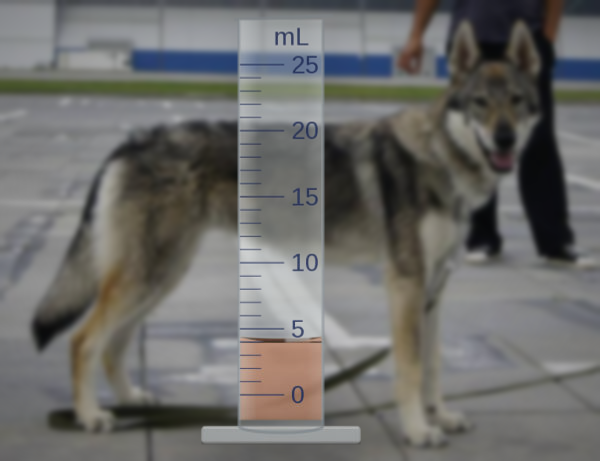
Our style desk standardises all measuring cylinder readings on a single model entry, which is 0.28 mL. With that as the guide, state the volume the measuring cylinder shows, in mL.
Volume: 4 mL
